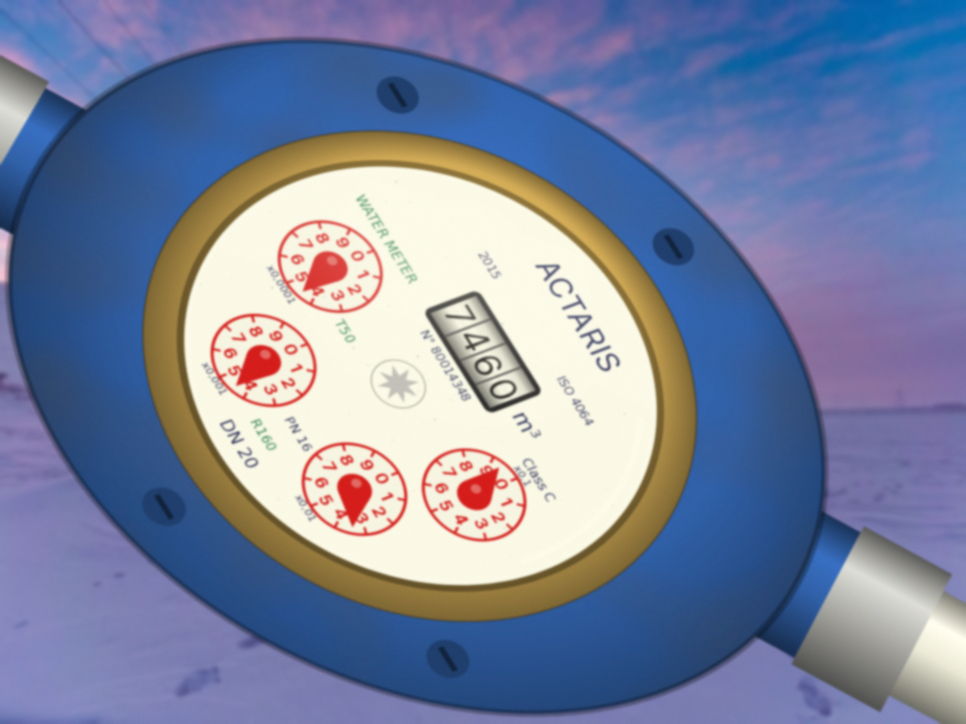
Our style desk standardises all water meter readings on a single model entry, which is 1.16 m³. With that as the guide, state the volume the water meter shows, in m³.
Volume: 7459.9344 m³
